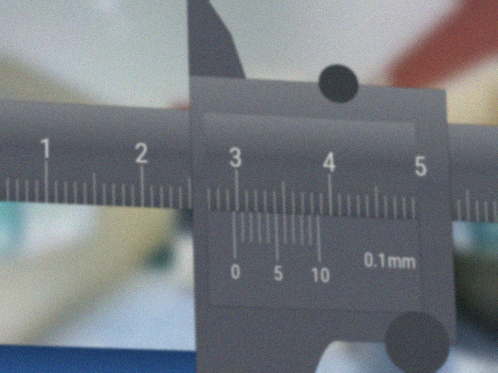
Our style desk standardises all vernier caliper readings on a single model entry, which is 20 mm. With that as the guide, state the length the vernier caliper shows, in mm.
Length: 29.6 mm
